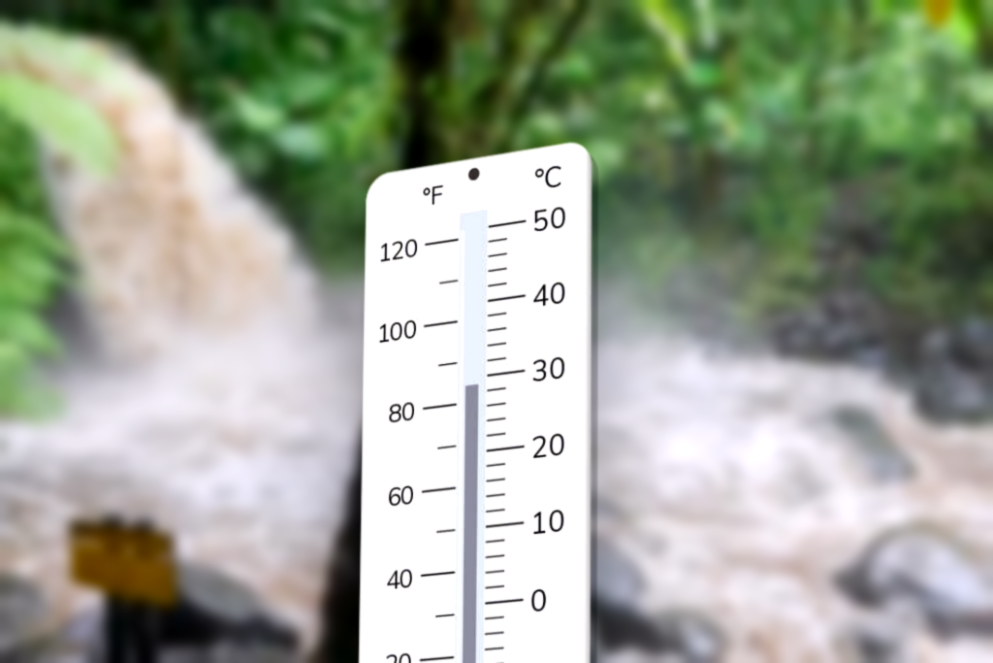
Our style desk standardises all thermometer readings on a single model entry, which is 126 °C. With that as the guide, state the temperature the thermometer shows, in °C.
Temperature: 29 °C
